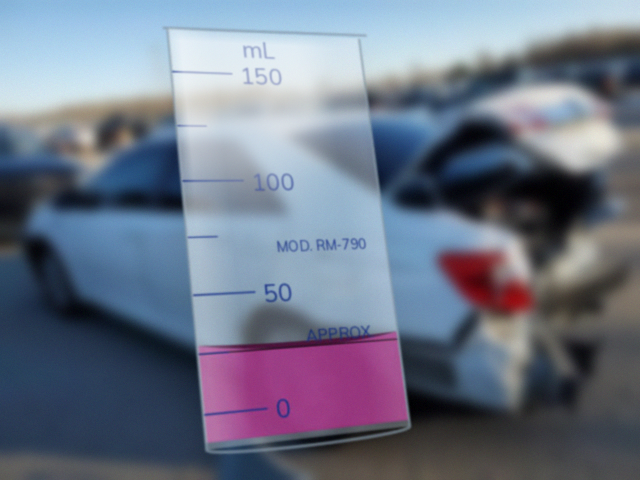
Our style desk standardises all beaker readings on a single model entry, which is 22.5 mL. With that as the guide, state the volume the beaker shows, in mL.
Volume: 25 mL
